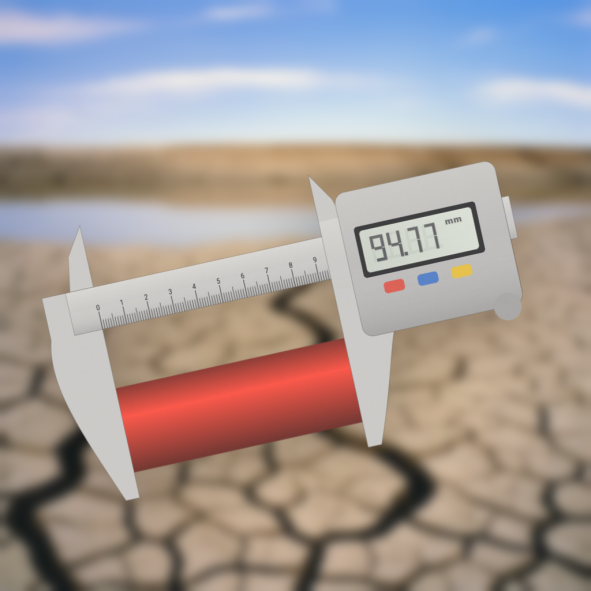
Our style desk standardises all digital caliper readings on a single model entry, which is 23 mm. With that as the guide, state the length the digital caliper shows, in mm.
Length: 94.77 mm
